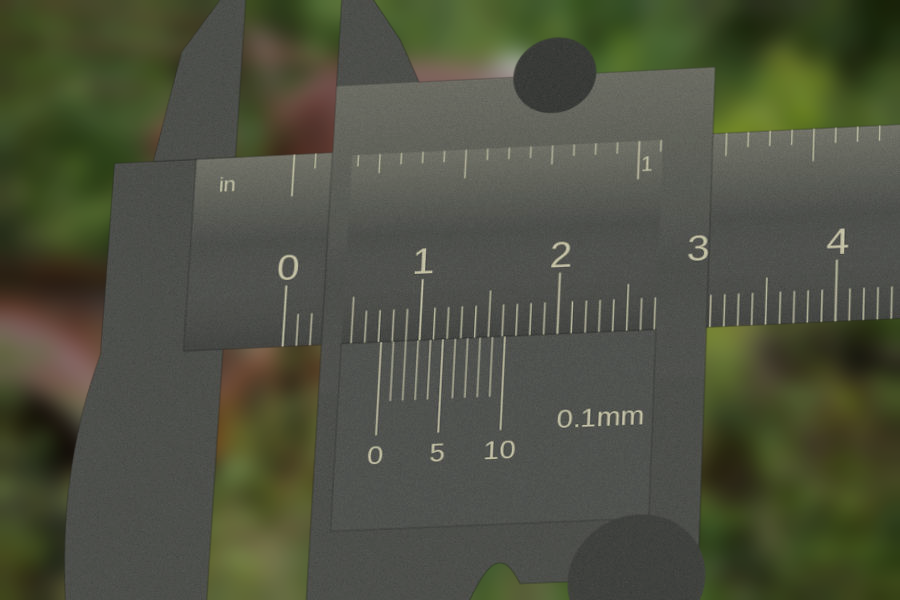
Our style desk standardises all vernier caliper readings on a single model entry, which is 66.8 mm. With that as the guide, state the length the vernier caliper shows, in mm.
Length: 7.2 mm
